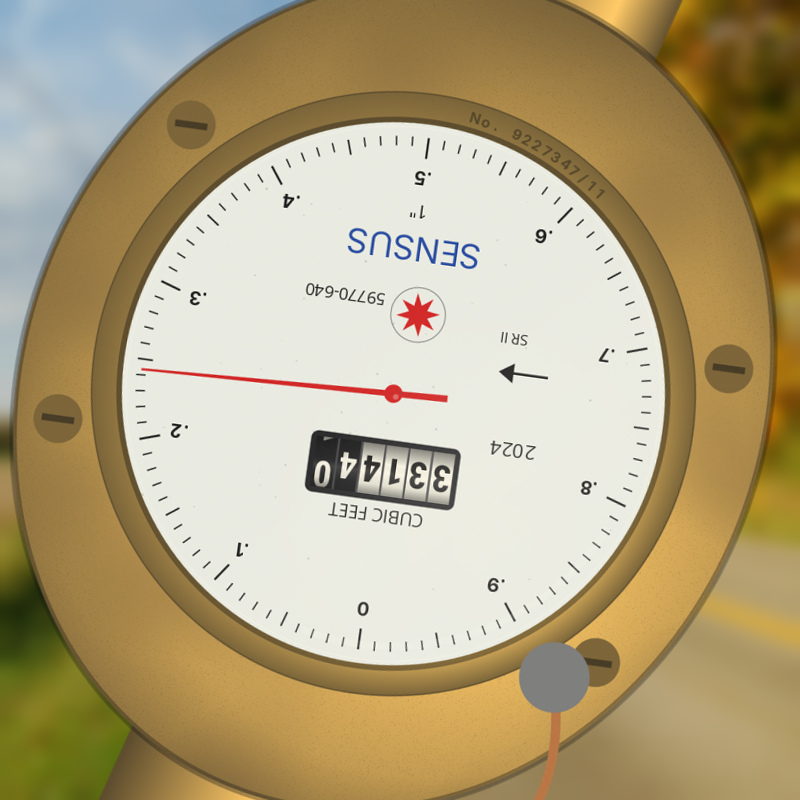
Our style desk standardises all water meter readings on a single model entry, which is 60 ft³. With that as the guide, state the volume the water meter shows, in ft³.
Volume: 331440.24 ft³
